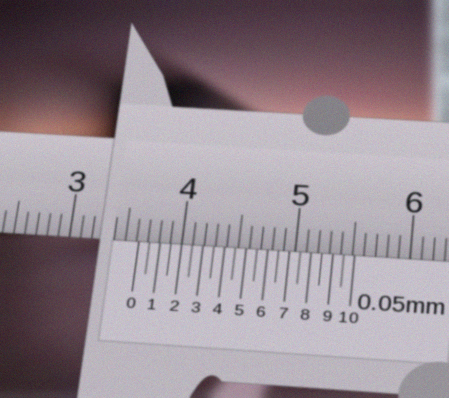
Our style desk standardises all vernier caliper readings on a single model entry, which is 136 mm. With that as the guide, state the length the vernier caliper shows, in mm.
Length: 36.2 mm
